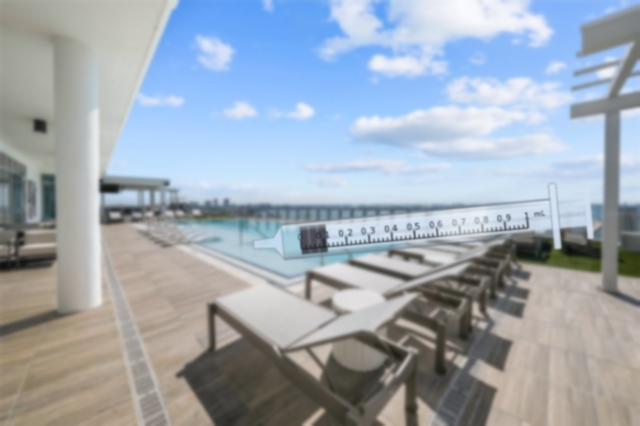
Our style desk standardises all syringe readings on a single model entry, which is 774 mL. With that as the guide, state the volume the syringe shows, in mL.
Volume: 0 mL
